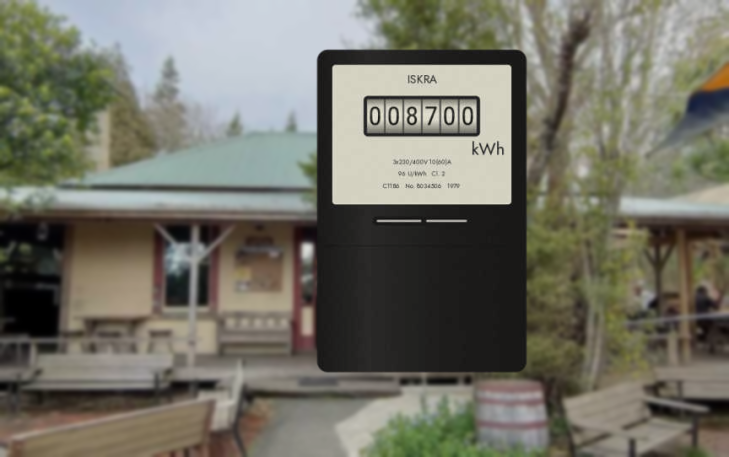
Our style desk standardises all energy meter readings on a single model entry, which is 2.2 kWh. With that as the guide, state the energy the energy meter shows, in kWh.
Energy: 8700 kWh
